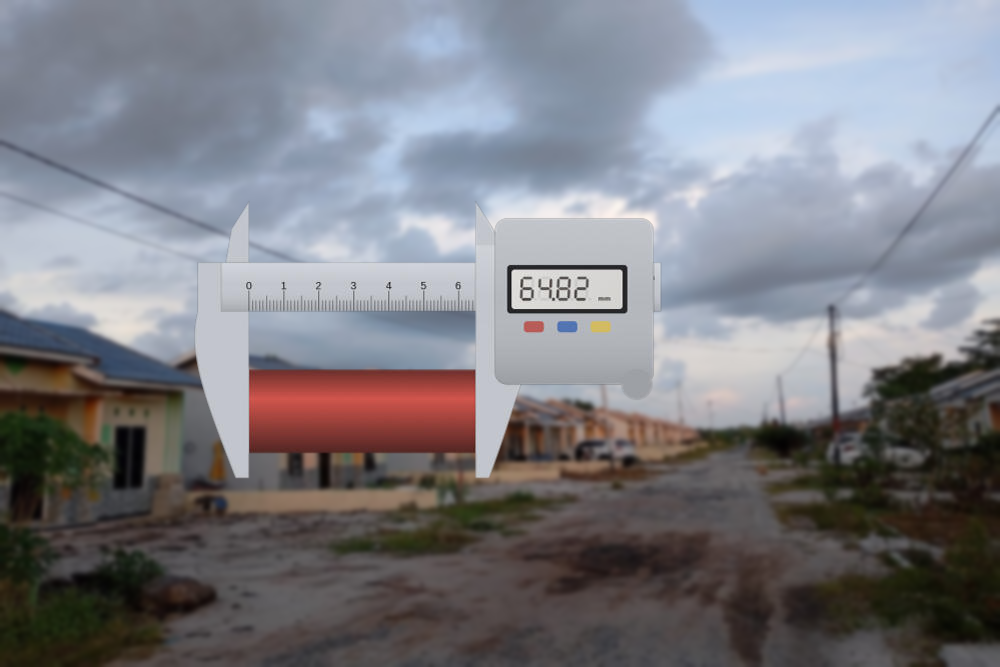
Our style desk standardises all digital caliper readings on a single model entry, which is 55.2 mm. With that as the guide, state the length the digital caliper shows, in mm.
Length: 64.82 mm
